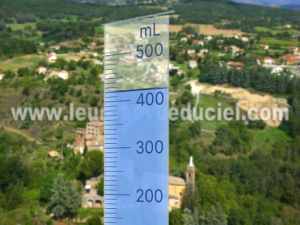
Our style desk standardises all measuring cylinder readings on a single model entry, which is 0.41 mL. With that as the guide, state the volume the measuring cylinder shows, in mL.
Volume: 420 mL
